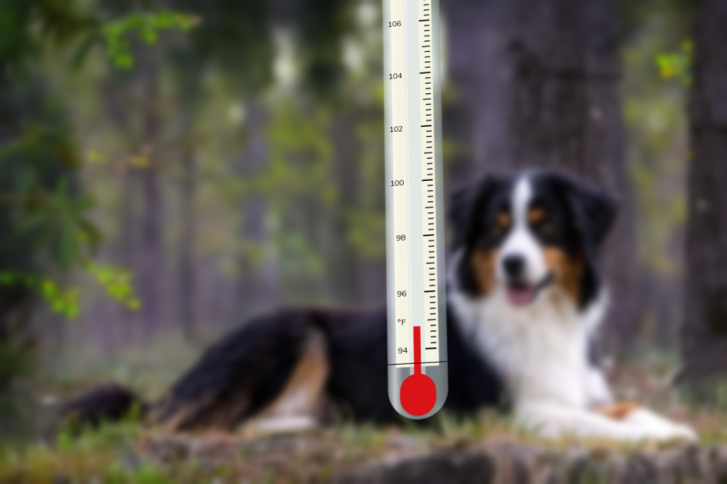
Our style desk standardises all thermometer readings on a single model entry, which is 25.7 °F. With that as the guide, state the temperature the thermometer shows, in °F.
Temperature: 94.8 °F
